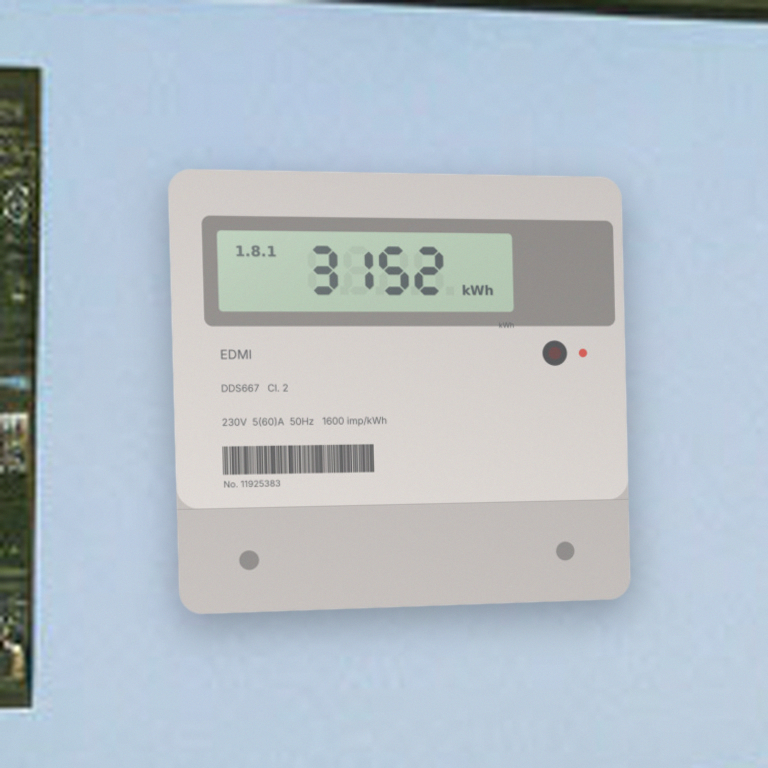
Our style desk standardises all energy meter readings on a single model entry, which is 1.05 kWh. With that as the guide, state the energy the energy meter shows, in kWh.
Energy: 3152 kWh
